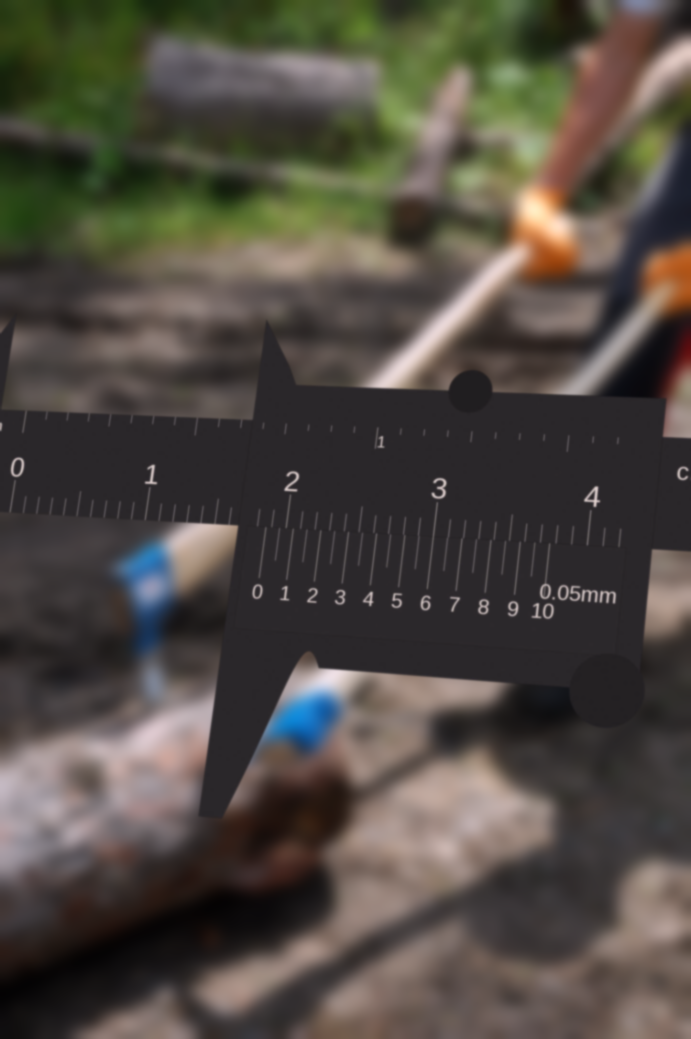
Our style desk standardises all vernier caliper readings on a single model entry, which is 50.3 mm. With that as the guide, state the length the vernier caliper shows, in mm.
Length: 18.6 mm
